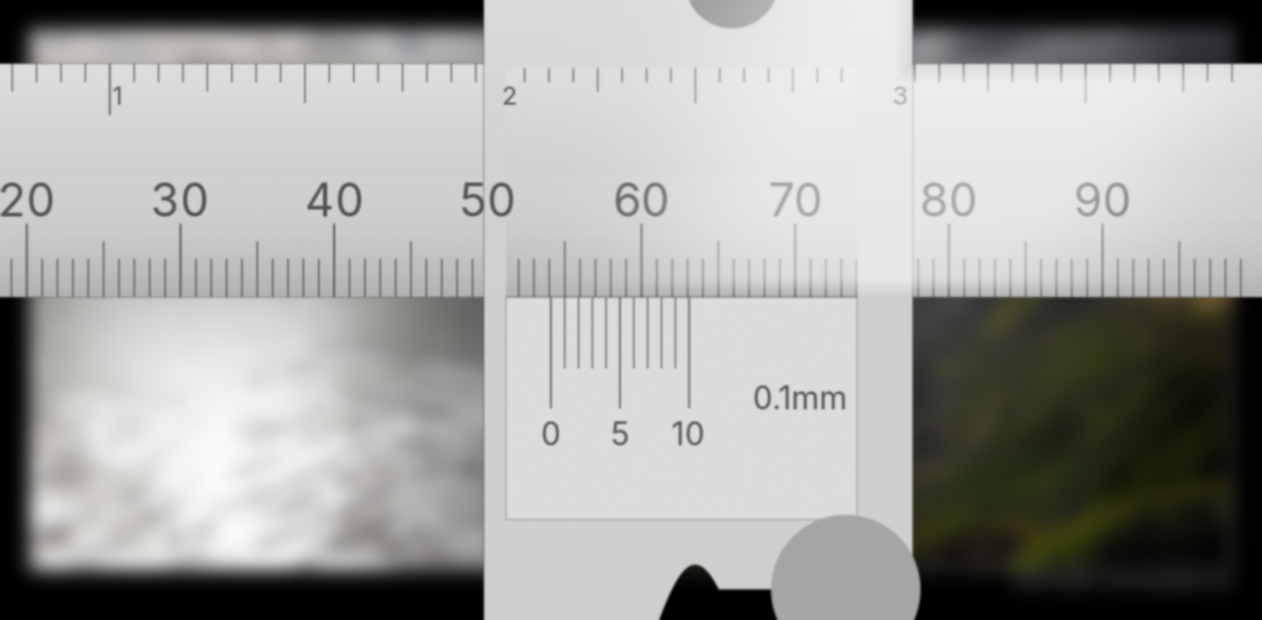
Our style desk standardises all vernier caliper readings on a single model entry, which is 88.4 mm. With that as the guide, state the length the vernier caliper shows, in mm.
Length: 54.1 mm
